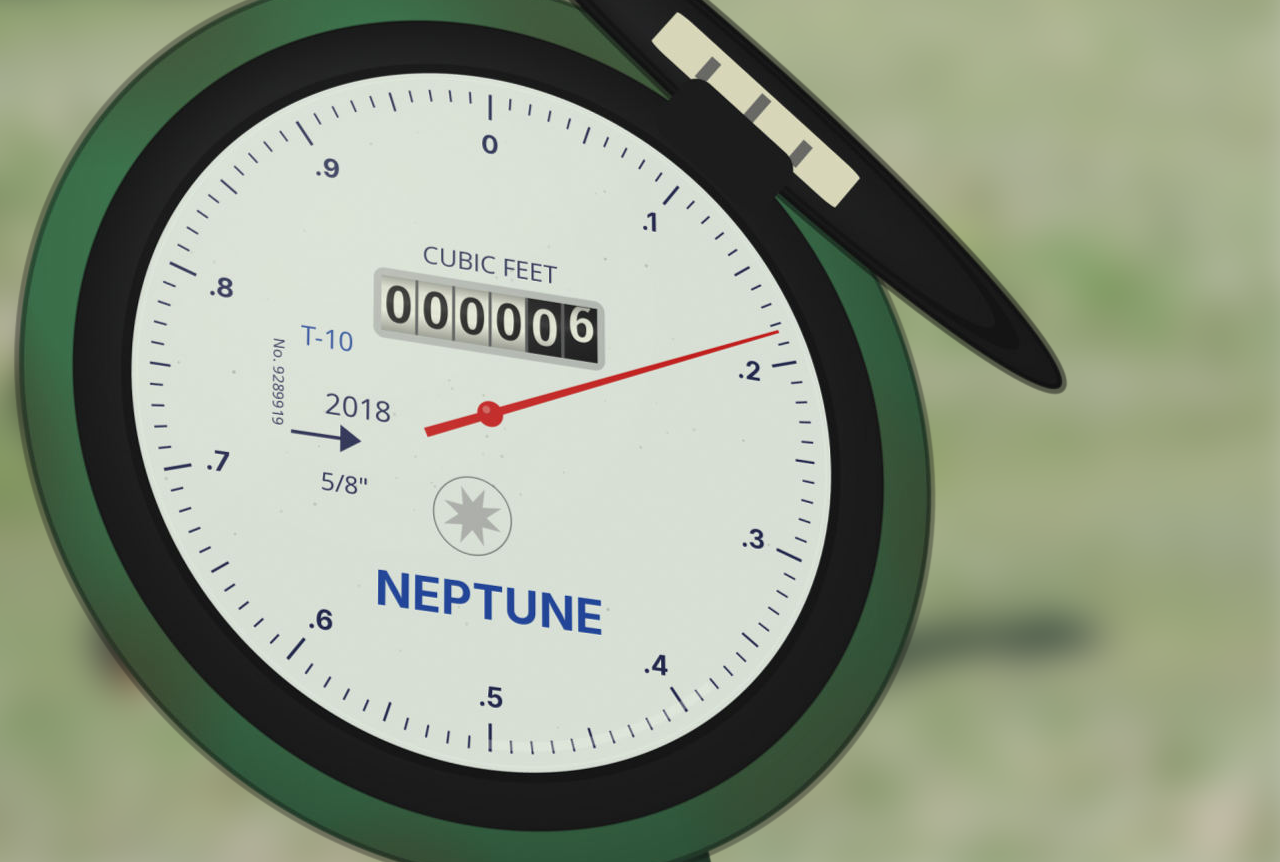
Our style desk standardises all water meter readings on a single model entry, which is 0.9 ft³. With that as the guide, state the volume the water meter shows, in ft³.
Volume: 6.18 ft³
